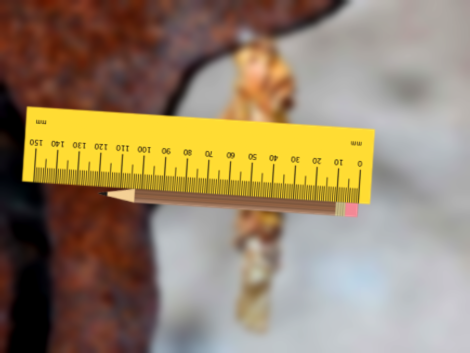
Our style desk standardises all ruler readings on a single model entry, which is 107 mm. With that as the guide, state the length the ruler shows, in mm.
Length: 120 mm
